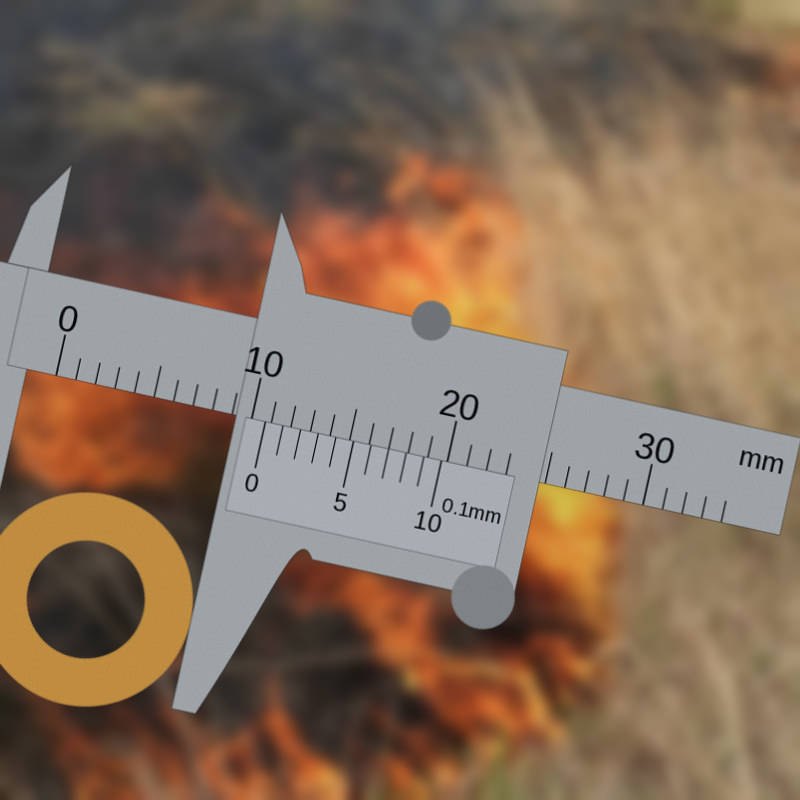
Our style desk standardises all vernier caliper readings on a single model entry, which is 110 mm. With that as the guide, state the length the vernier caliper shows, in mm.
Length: 10.7 mm
